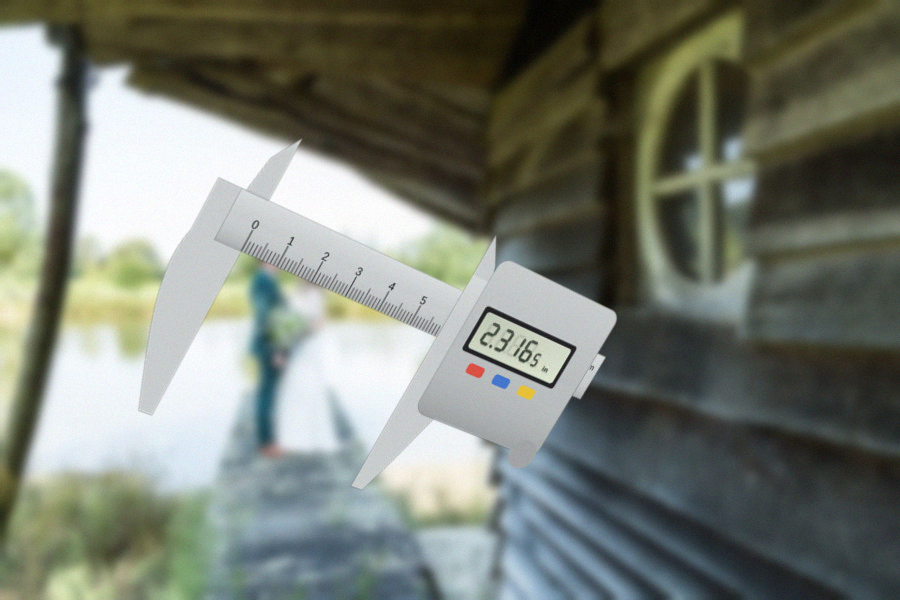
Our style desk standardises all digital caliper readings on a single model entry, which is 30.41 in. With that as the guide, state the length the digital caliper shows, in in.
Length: 2.3165 in
